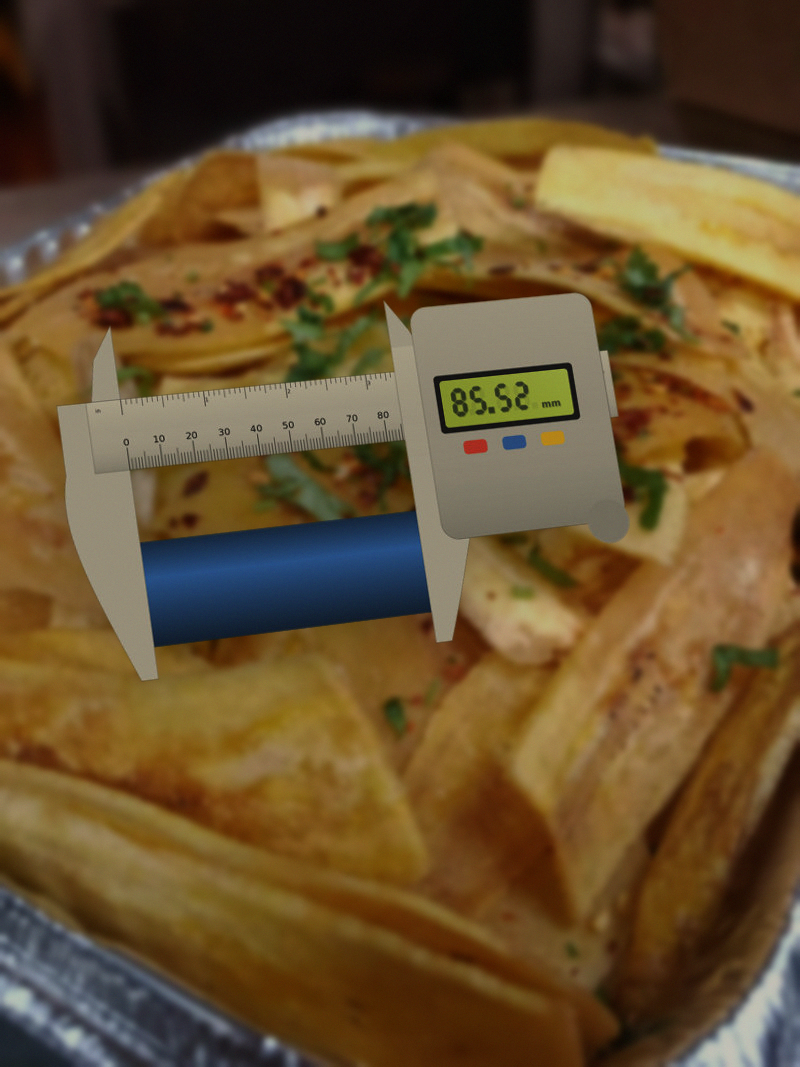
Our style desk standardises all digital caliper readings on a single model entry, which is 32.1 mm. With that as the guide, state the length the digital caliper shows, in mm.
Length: 85.52 mm
